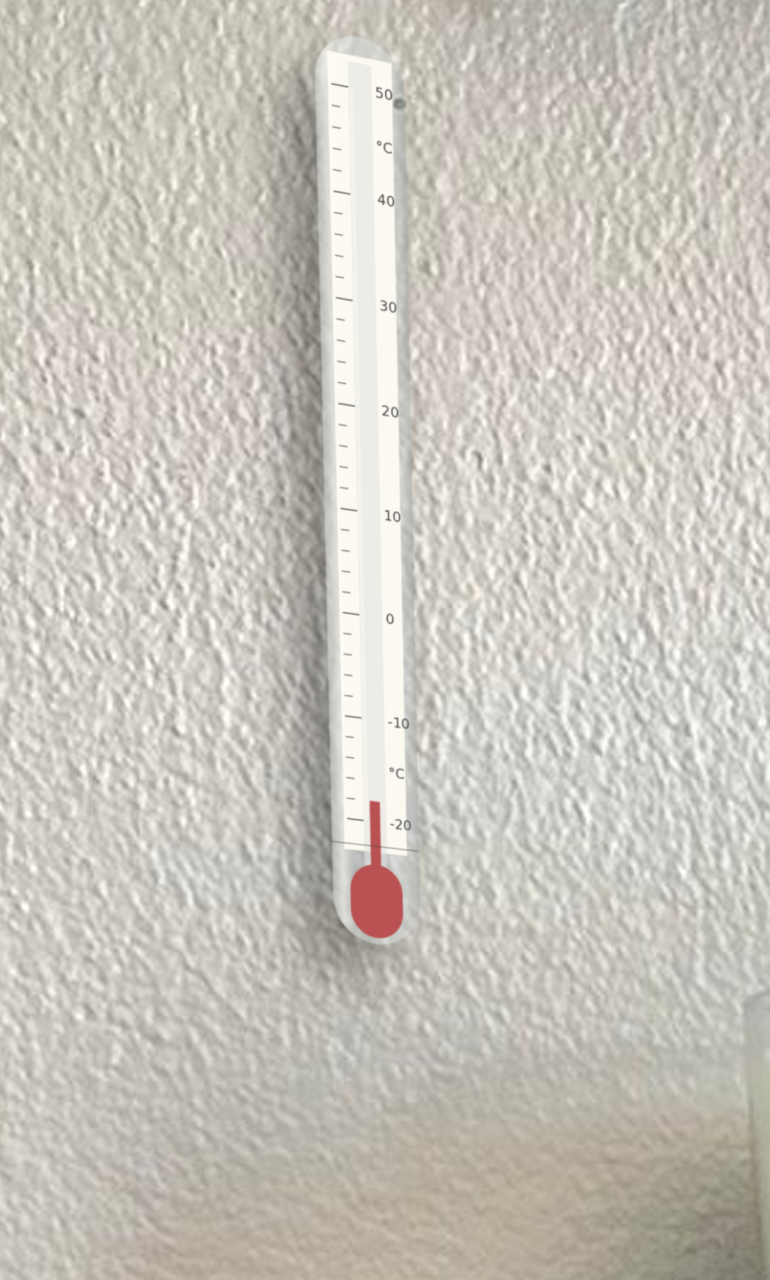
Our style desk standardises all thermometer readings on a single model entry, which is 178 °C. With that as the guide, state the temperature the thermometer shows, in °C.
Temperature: -18 °C
